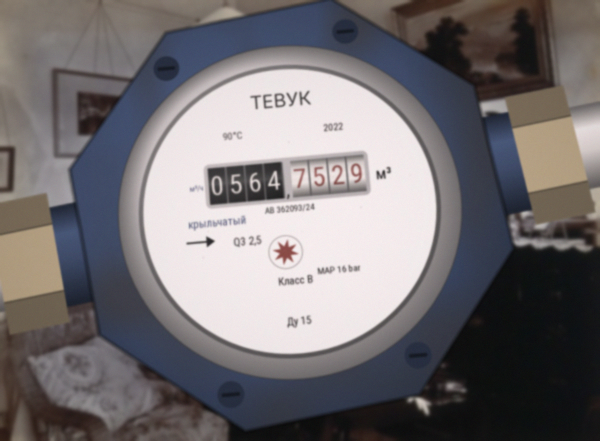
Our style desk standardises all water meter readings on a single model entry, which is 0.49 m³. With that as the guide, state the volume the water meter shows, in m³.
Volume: 564.7529 m³
